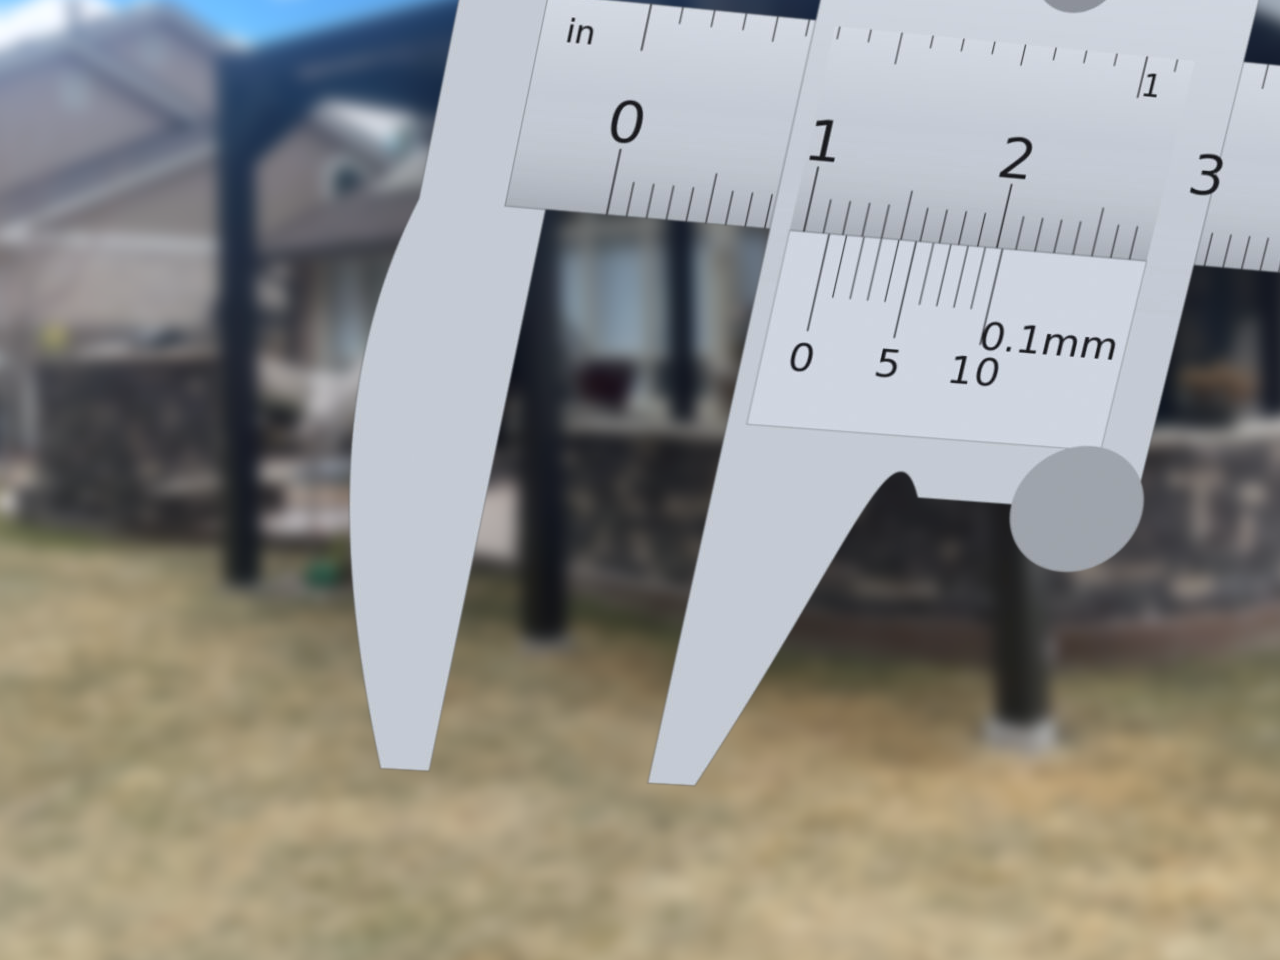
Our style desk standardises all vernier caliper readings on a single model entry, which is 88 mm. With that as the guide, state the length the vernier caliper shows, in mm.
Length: 11.3 mm
